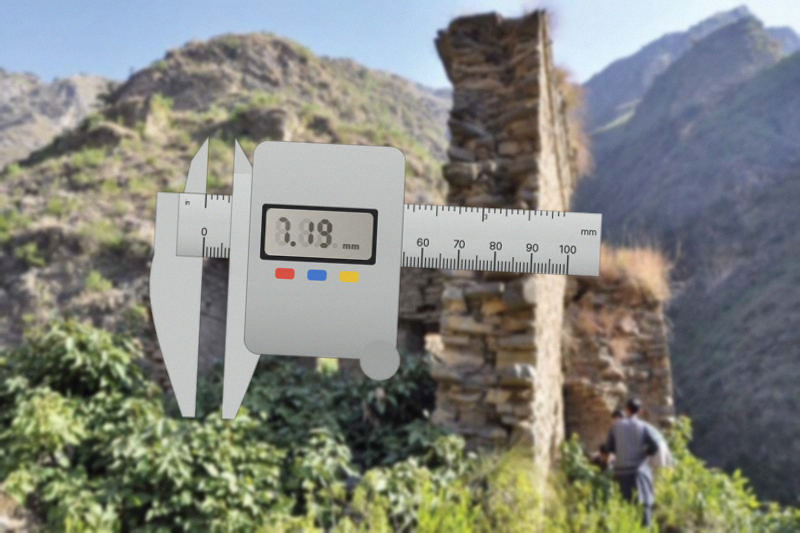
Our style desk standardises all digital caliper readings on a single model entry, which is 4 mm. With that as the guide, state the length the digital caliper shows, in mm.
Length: 7.19 mm
